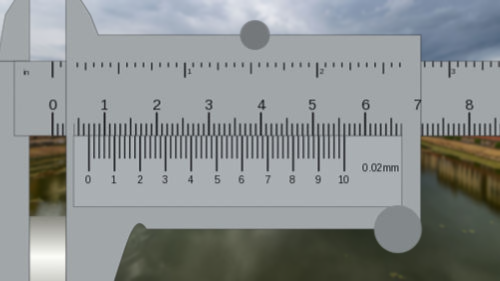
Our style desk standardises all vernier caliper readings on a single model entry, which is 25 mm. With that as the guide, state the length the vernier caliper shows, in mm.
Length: 7.0 mm
